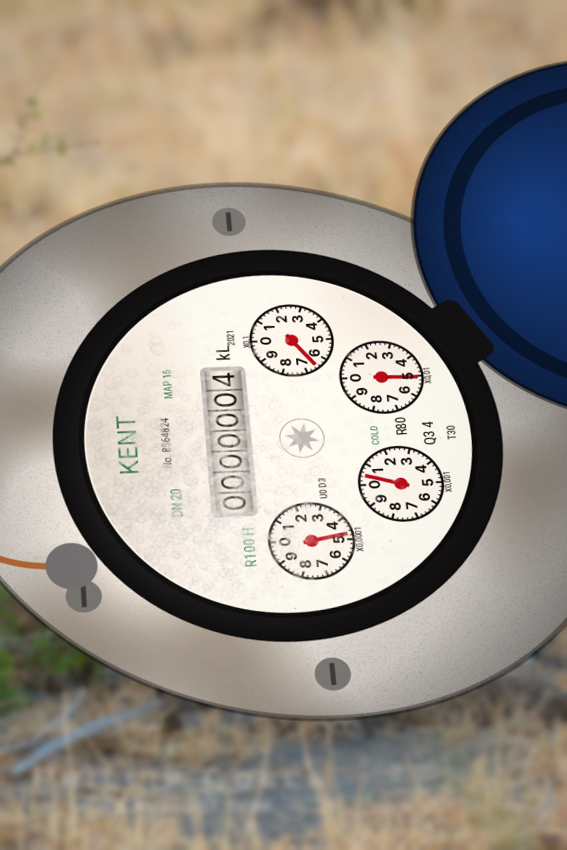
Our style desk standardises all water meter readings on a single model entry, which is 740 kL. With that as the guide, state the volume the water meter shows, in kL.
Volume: 4.6504 kL
